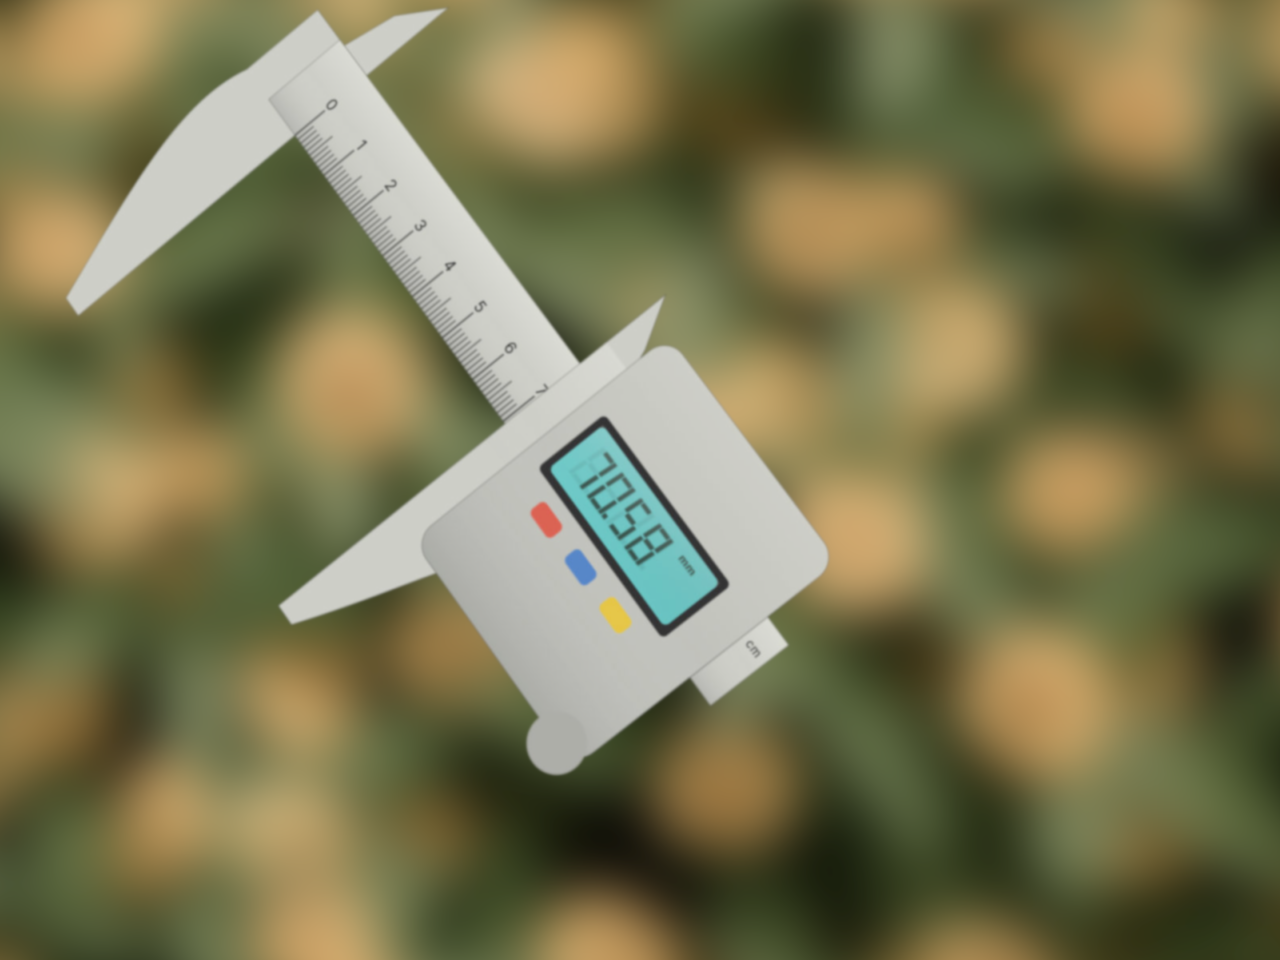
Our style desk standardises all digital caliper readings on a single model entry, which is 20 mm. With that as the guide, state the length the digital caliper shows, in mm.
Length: 70.58 mm
